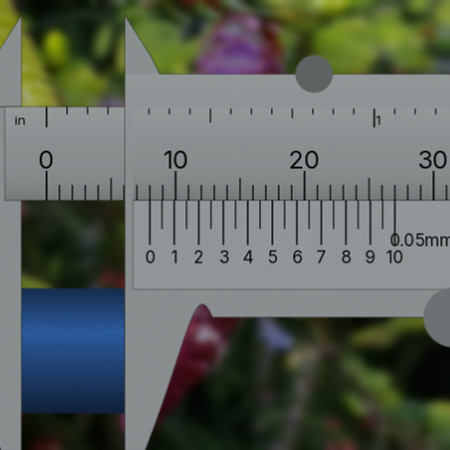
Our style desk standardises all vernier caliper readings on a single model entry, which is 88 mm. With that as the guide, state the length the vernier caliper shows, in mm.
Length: 8.0 mm
